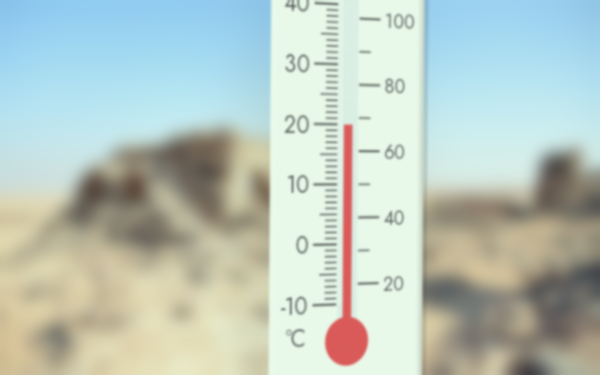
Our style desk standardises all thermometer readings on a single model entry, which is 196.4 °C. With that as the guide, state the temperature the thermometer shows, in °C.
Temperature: 20 °C
